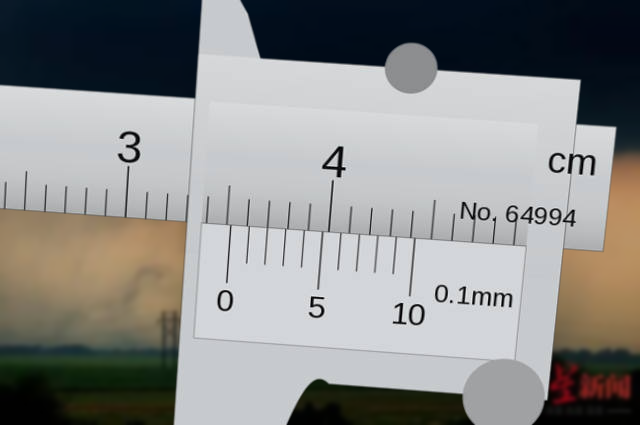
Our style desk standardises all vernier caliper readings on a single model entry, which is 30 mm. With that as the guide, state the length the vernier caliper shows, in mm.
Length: 35.2 mm
